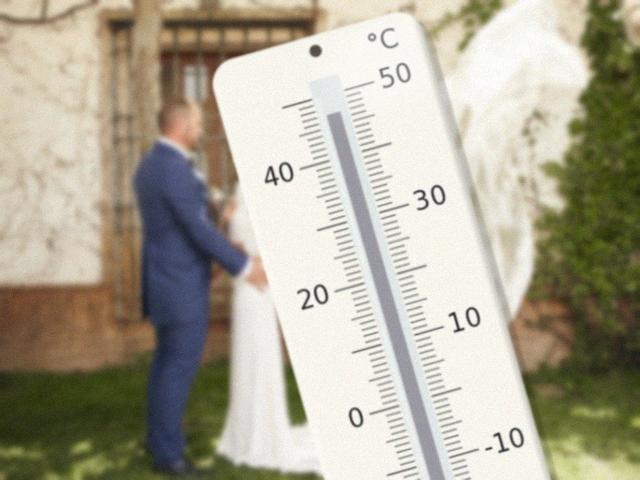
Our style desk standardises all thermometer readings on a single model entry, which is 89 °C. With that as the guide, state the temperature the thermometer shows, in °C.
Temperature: 47 °C
